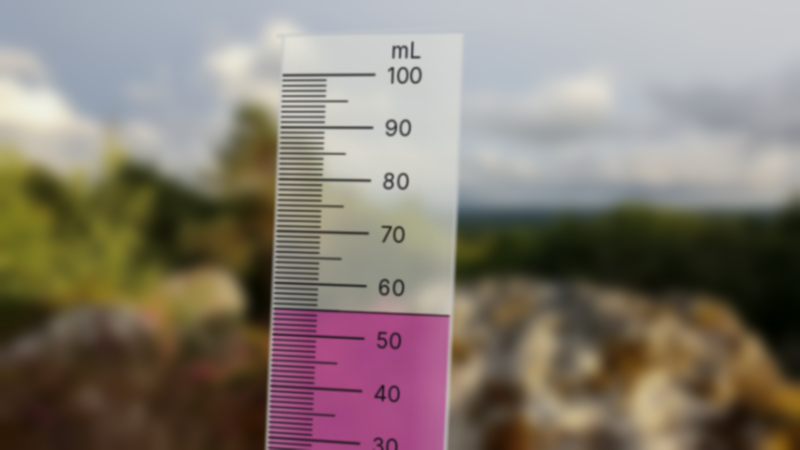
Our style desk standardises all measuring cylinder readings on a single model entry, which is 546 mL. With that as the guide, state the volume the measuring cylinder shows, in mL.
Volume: 55 mL
